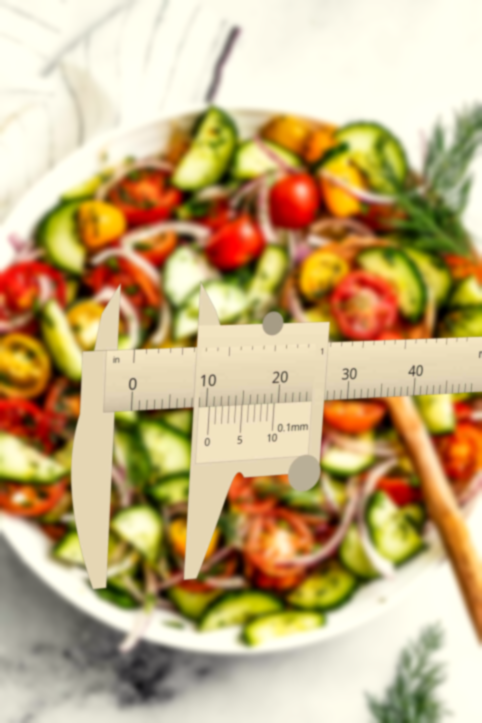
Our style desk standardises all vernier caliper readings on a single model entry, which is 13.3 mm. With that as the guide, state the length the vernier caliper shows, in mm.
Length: 10.4 mm
